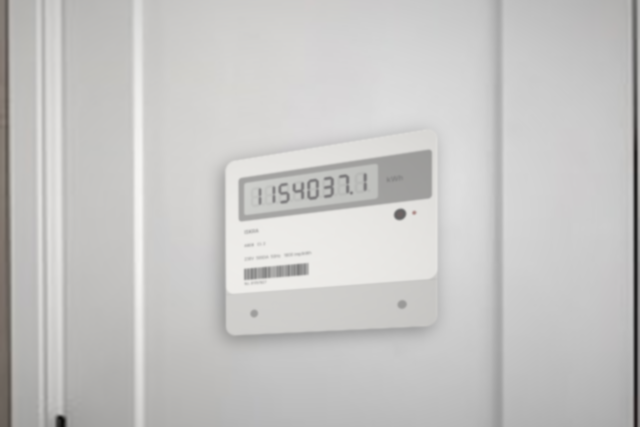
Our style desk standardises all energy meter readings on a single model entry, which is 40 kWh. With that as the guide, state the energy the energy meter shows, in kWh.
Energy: 1154037.1 kWh
